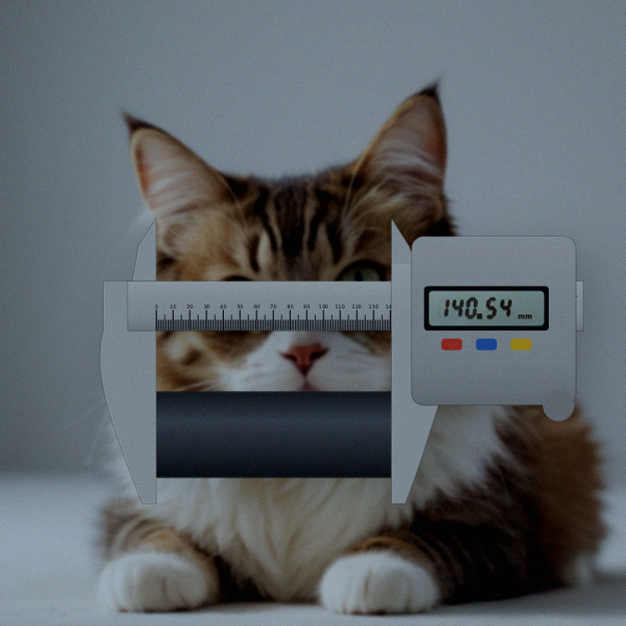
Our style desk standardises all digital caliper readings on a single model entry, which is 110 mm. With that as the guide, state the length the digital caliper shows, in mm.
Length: 140.54 mm
